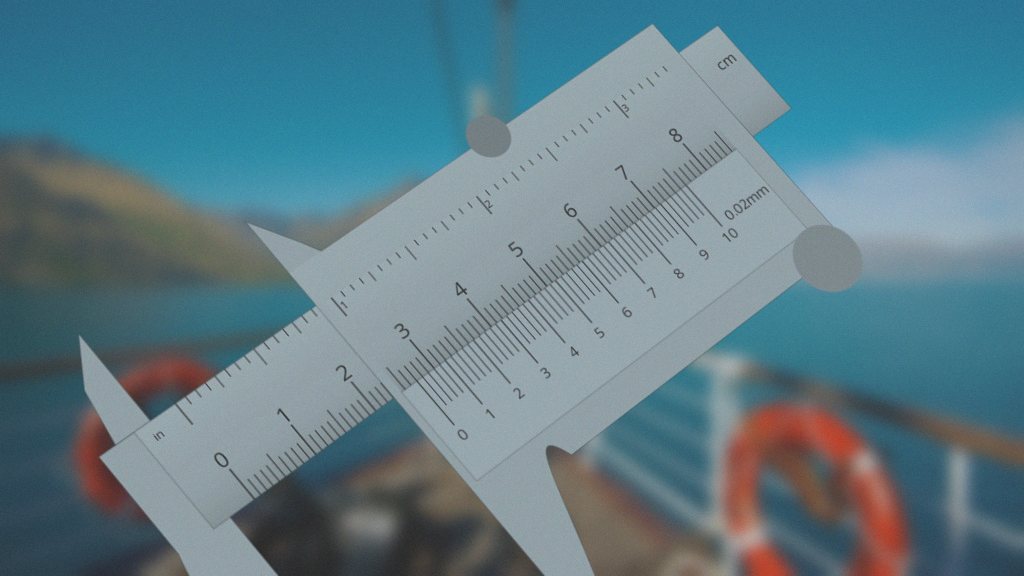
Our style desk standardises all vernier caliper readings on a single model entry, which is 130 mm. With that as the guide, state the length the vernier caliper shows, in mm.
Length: 27.0 mm
